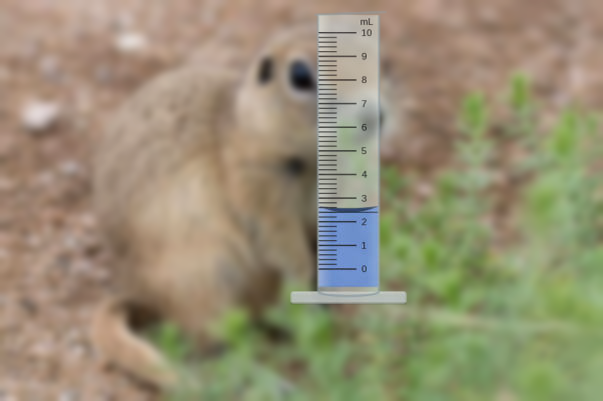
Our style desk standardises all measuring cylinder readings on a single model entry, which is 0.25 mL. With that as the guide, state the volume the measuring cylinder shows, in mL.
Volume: 2.4 mL
